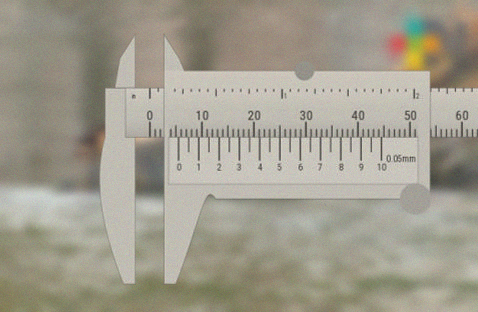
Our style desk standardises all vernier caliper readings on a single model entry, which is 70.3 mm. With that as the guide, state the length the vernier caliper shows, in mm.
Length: 5.5 mm
